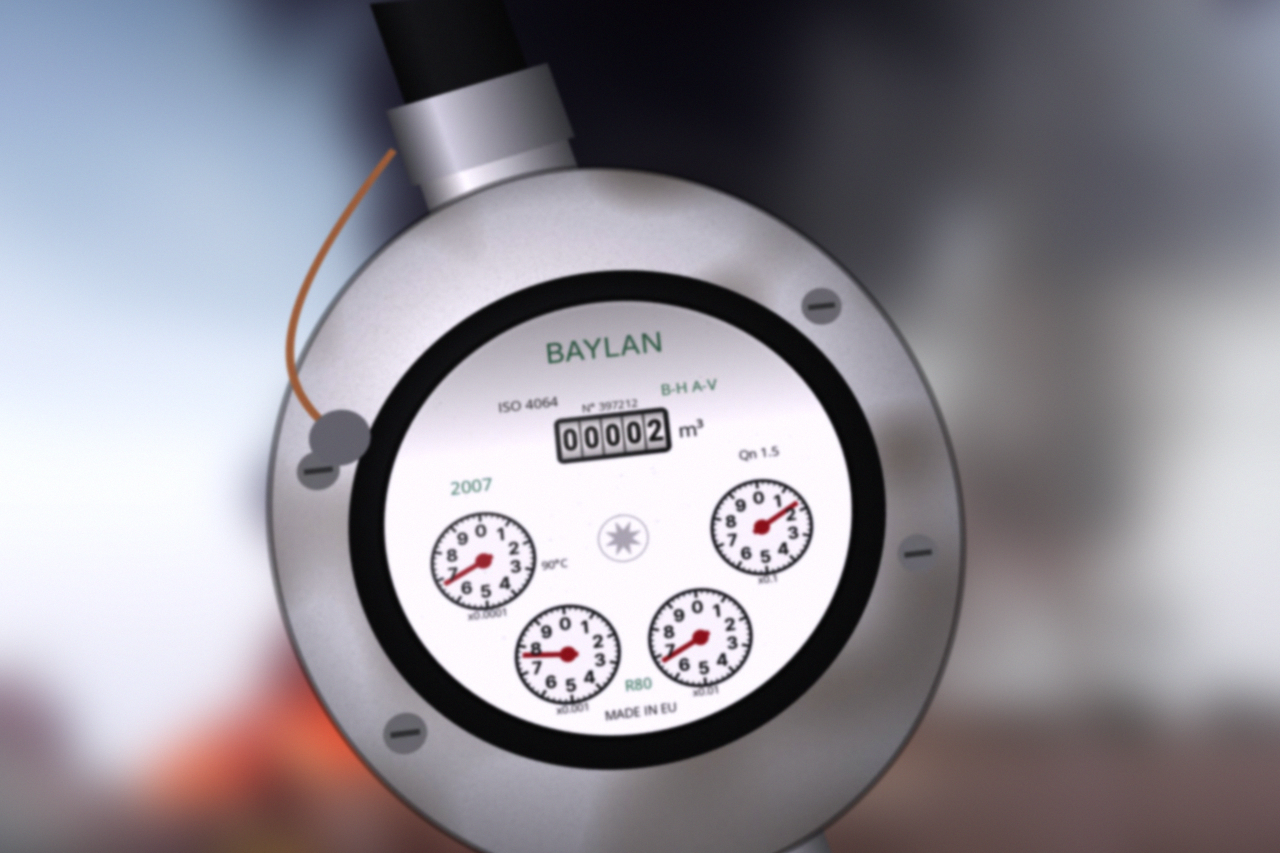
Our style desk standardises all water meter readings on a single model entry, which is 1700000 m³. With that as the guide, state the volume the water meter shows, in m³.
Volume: 2.1676 m³
